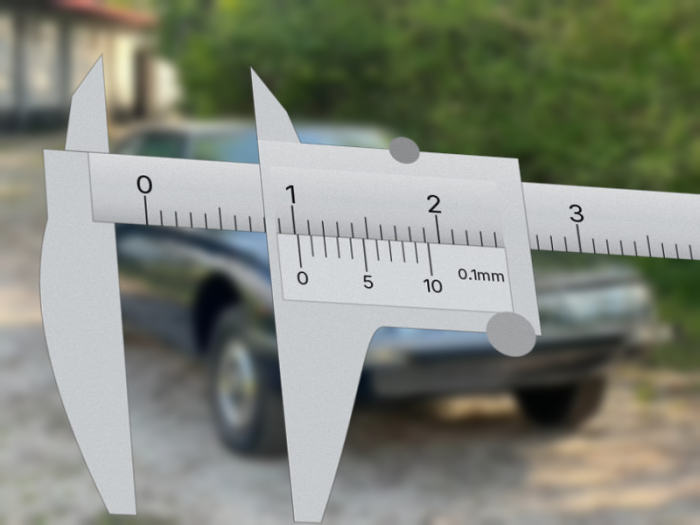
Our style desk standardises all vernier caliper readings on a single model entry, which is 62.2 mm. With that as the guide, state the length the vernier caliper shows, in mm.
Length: 10.2 mm
